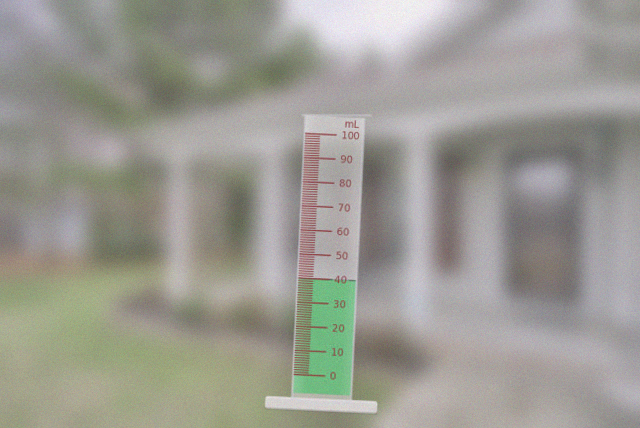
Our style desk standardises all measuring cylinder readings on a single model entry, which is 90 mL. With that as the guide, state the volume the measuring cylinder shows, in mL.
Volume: 40 mL
